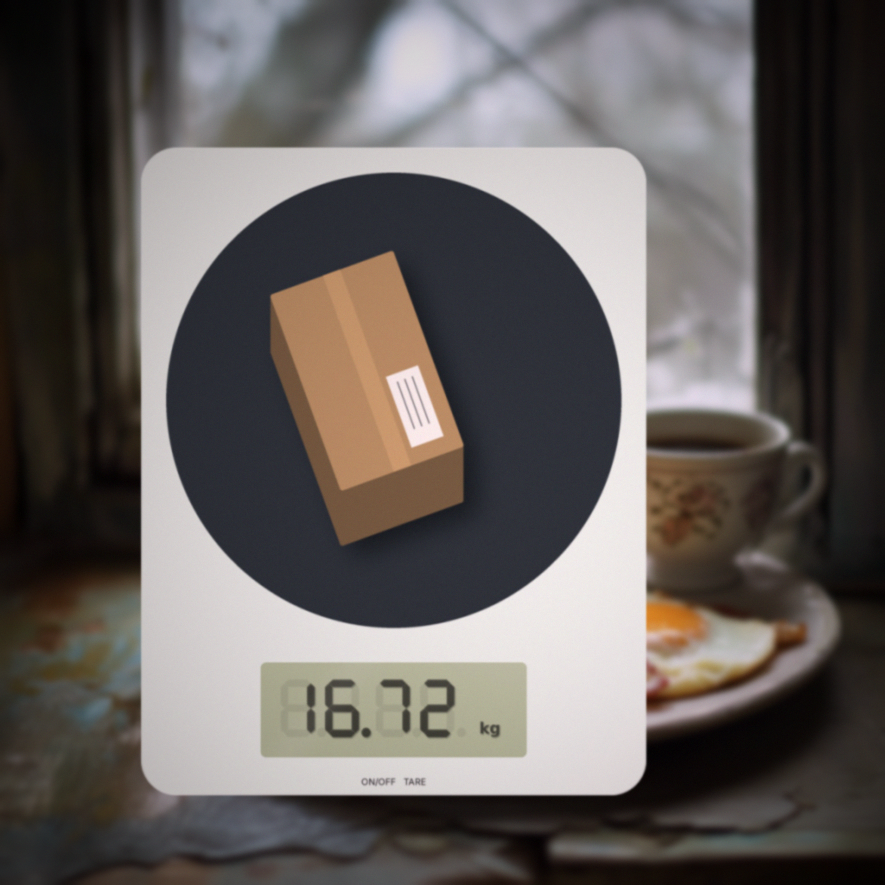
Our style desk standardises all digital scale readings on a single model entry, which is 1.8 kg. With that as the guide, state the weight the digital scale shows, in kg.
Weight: 16.72 kg
